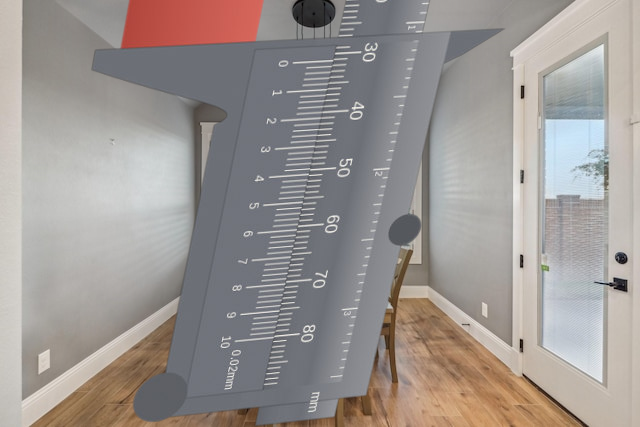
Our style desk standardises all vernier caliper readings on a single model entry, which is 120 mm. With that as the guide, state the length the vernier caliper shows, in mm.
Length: 31.2 mm
